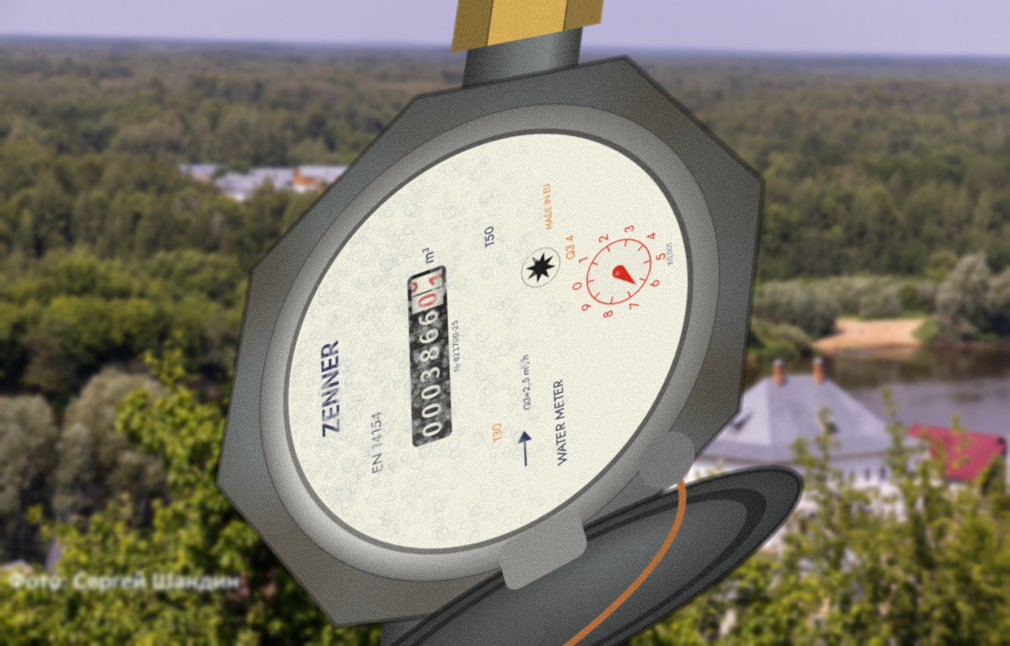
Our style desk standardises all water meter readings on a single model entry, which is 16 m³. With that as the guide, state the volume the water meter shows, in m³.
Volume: 3866.006 m³
